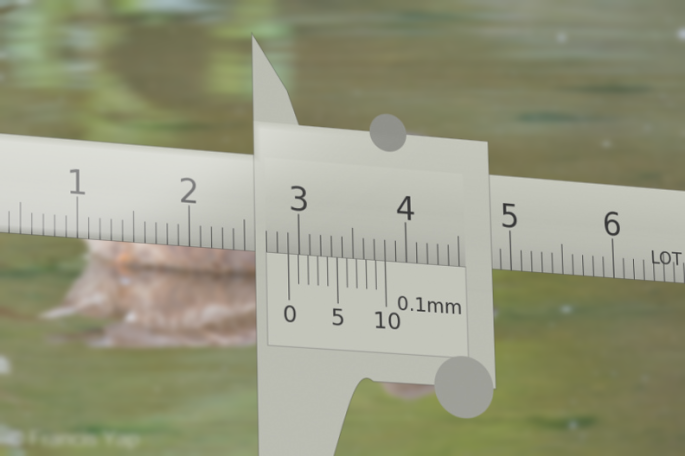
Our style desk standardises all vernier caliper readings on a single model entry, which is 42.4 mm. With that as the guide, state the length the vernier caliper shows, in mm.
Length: 29.0 mm
